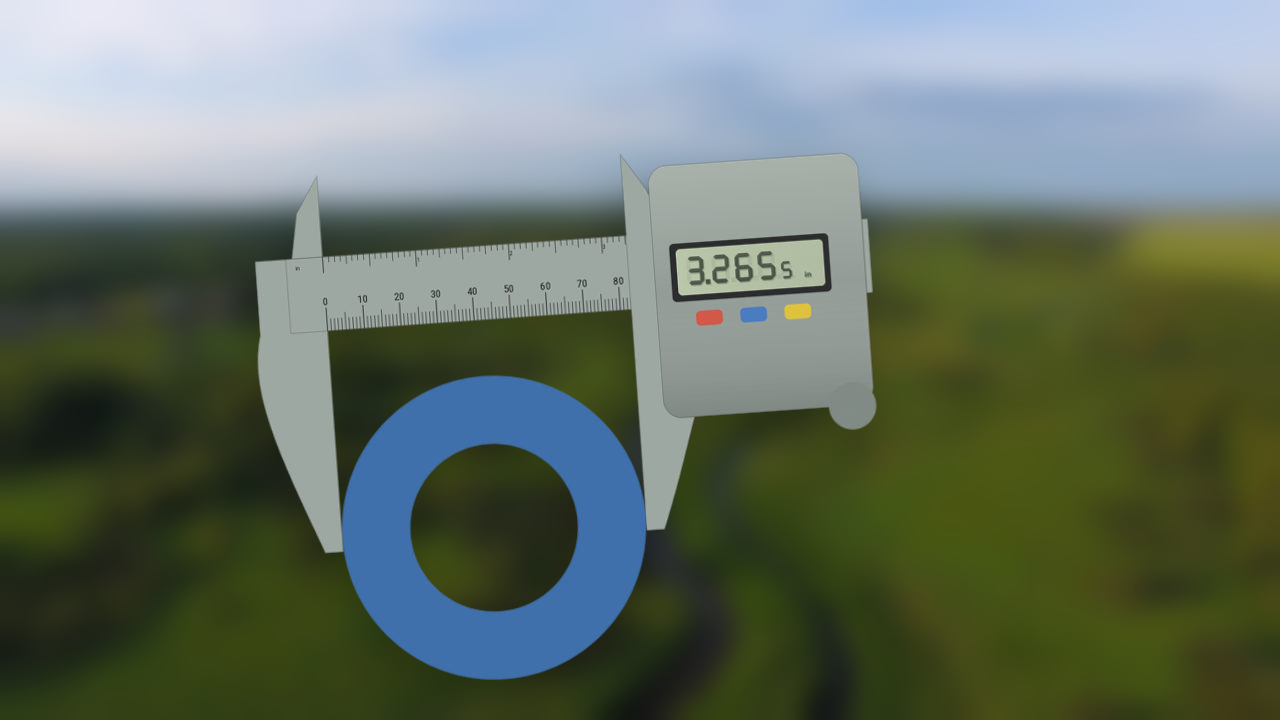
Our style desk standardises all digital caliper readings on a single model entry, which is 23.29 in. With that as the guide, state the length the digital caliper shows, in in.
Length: 3.2655 in
